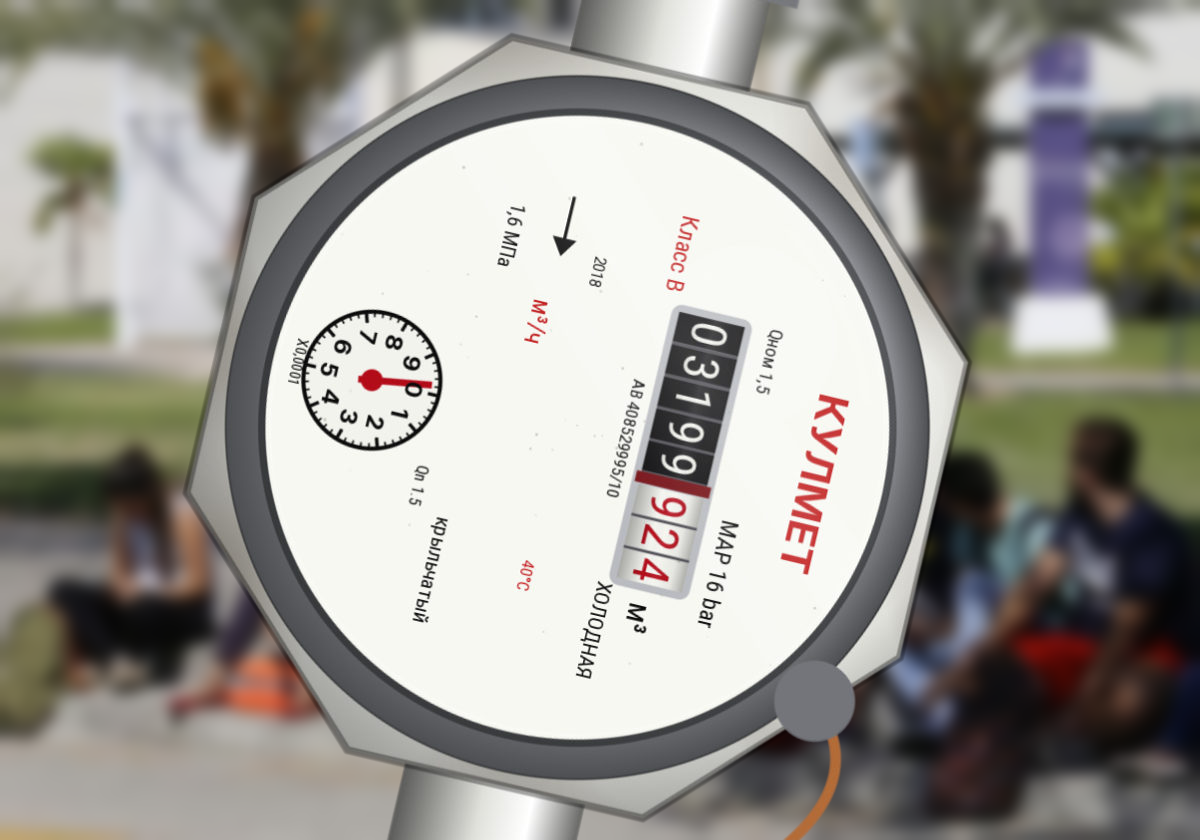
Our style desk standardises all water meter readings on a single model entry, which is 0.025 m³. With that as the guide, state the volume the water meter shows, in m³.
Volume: 3199.9239 m³
